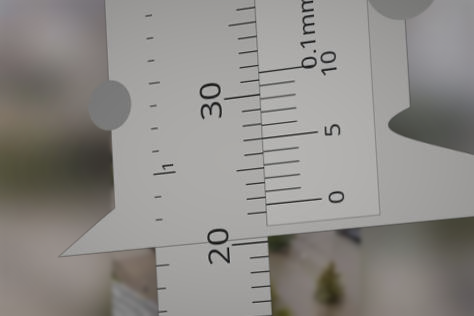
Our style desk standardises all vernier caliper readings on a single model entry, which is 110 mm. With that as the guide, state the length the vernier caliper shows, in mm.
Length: 22.5 mm
